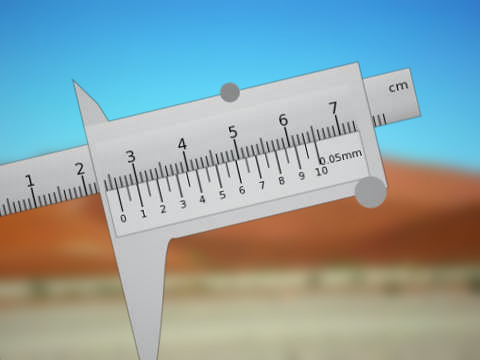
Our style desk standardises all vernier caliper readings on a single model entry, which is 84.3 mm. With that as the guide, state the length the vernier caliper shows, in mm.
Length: 26.0 mm
